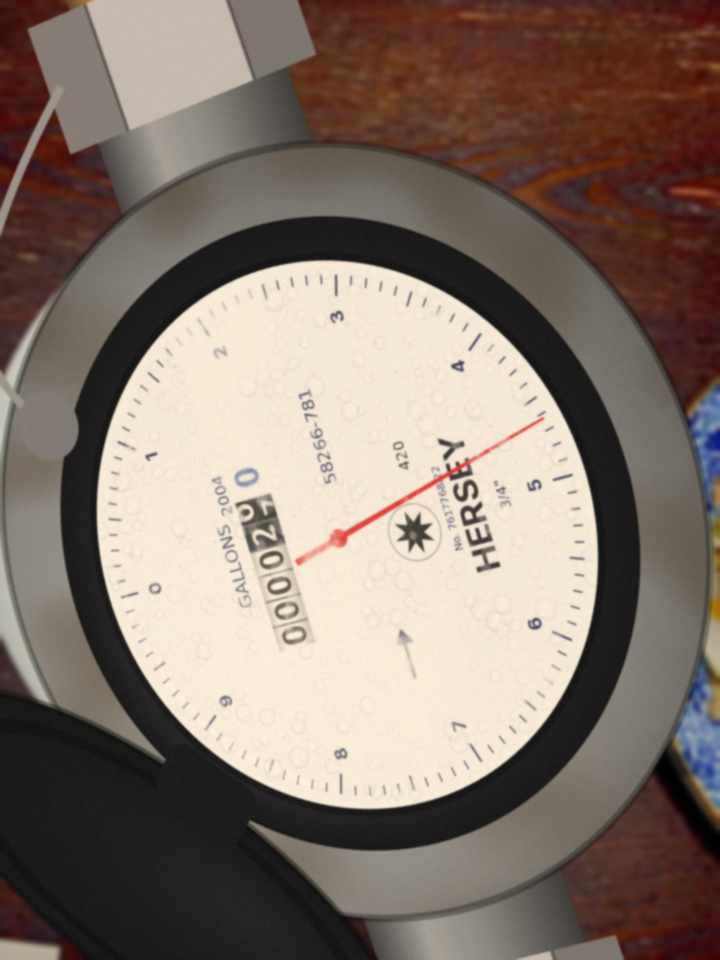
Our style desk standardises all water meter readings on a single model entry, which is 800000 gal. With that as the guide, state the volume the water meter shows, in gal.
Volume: 264.6 gal
